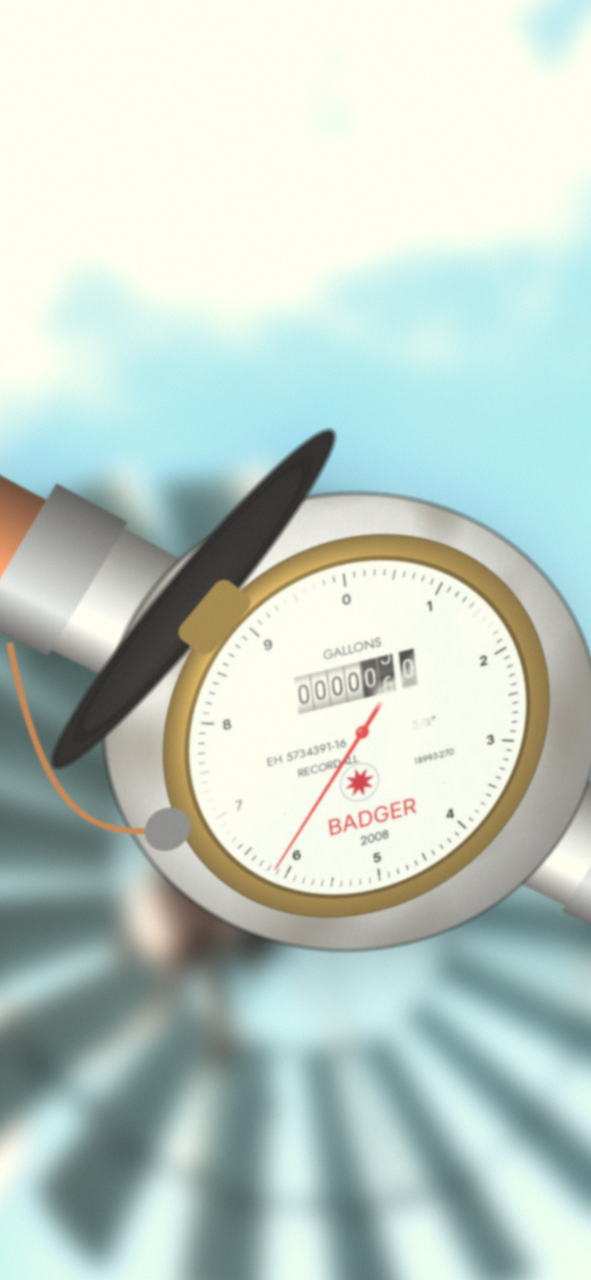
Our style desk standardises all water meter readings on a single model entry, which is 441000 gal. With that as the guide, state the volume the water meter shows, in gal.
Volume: 56.1 gal
